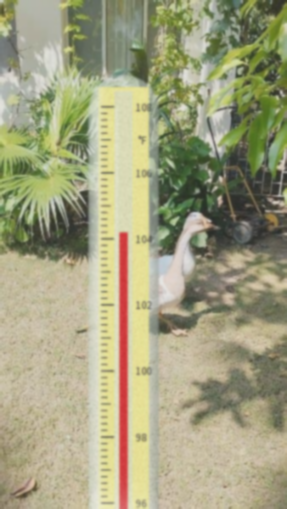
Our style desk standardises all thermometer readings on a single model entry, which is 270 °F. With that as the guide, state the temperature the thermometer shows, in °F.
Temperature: 104.2 °F
